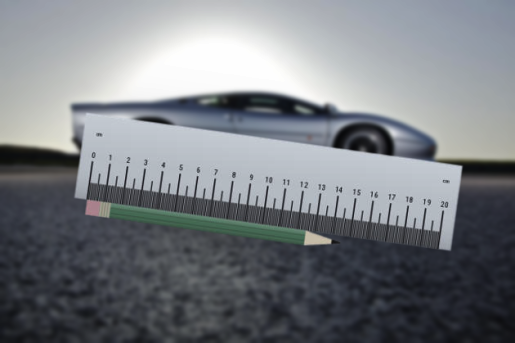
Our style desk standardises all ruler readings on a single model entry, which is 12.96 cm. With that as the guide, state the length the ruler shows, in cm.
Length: 14.5 cm
